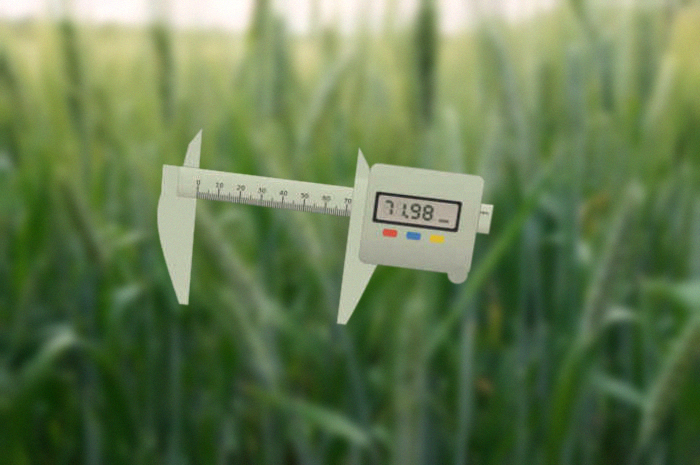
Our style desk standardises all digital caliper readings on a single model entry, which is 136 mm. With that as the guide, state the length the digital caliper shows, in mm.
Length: 71.98 mm
